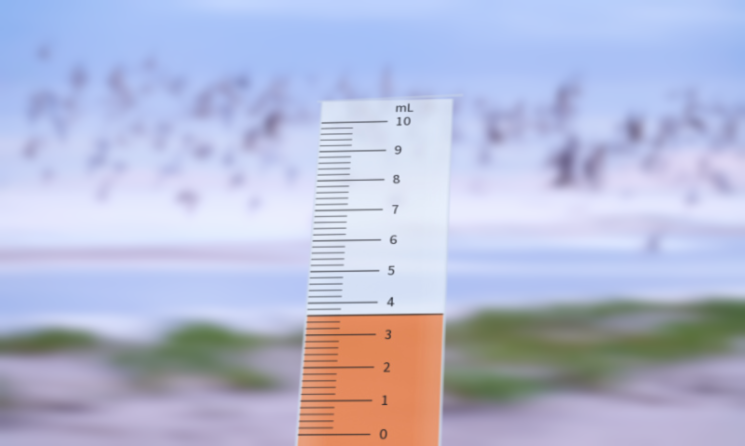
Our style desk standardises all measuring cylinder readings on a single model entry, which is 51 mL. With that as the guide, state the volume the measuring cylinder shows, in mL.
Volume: 3.6 mL
